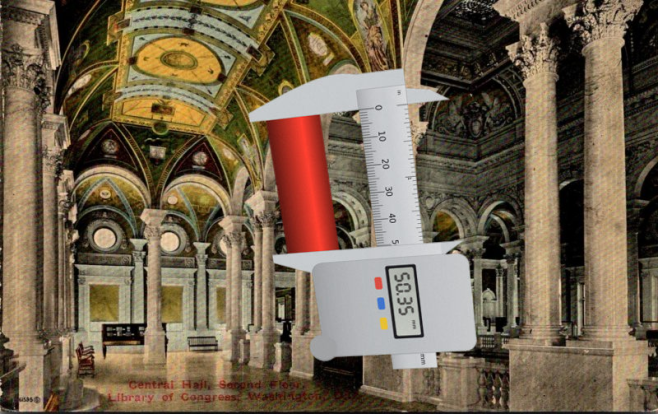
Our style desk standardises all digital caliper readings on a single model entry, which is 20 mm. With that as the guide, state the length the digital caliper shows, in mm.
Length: 50.35 mm
